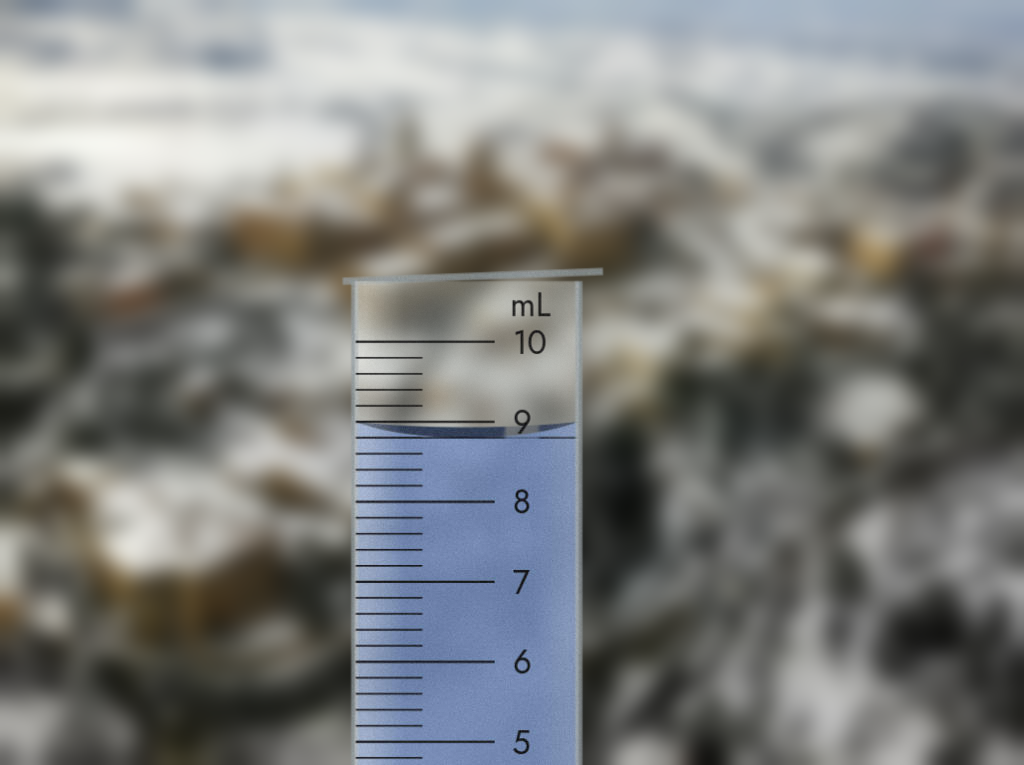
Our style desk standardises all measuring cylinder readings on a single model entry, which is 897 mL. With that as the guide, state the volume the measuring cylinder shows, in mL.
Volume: 8.8 mL
